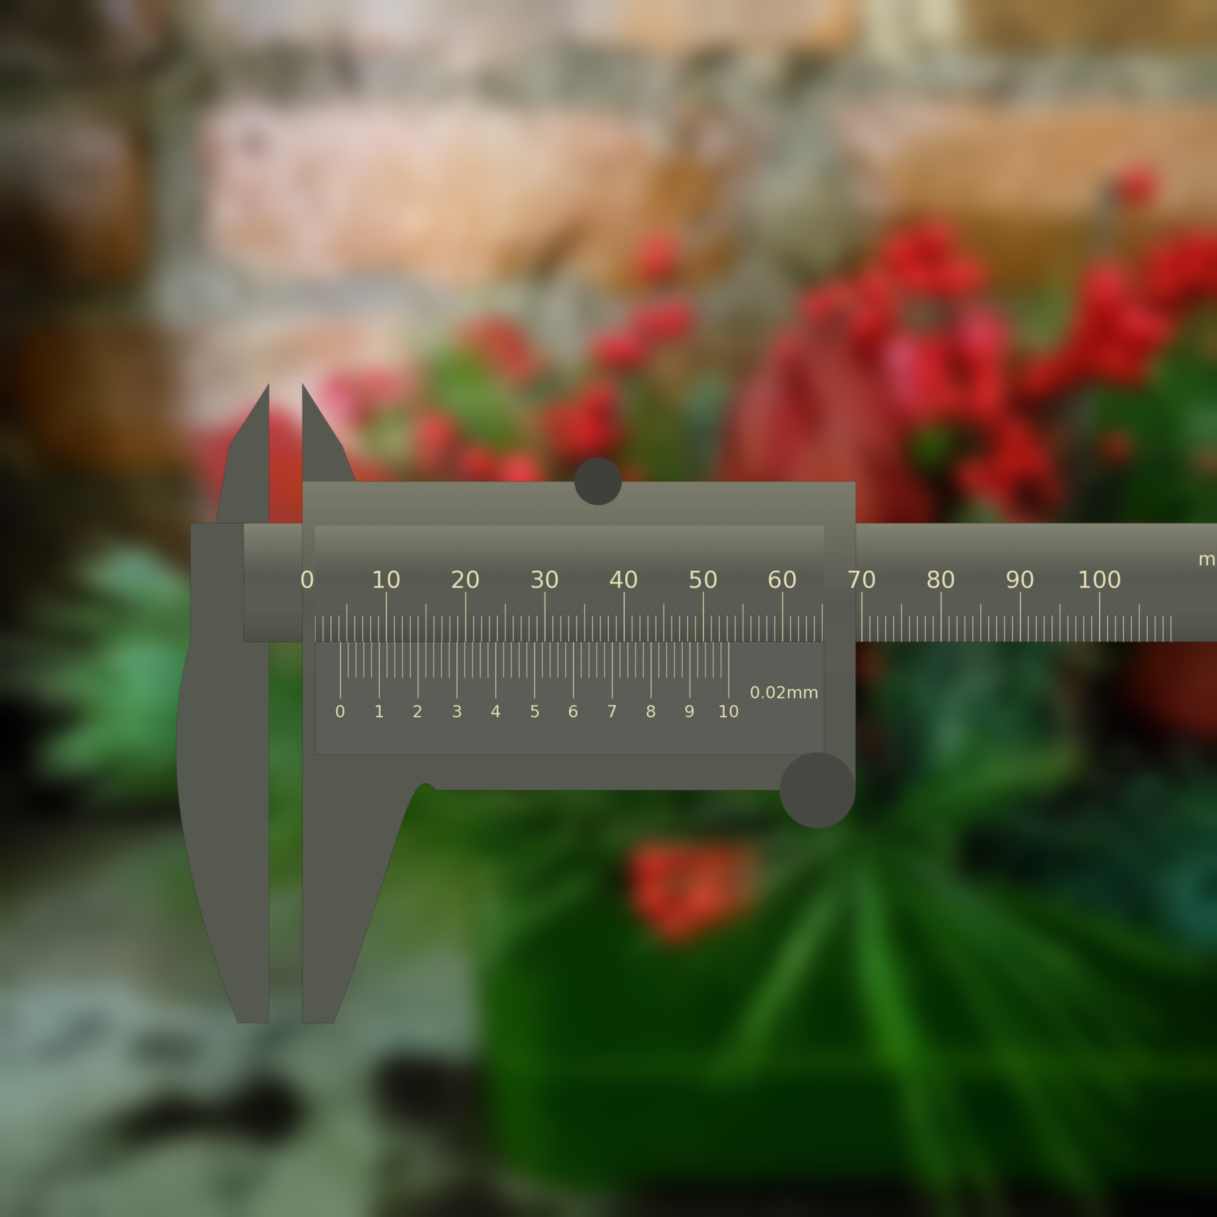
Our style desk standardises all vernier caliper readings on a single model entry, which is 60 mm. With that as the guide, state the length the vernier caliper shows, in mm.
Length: 4.2 mm
